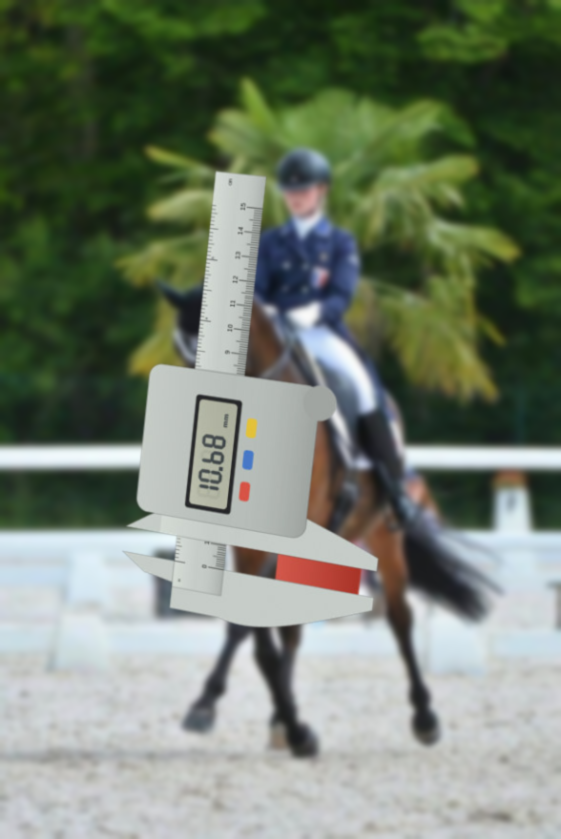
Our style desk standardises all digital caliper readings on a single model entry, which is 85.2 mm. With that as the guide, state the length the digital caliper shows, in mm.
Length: 10.68 mm
